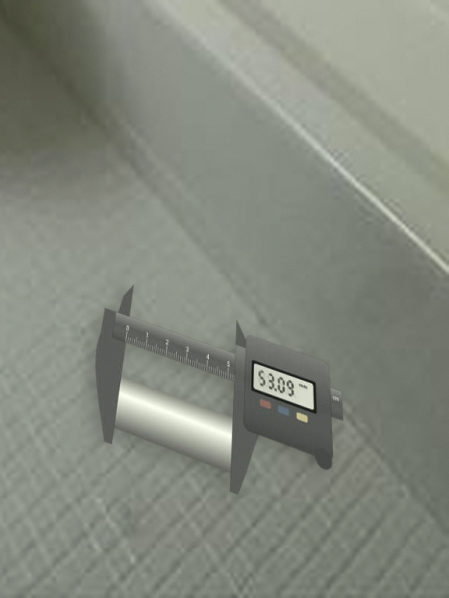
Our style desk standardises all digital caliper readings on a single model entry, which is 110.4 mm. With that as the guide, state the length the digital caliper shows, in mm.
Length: 53.09 mm
